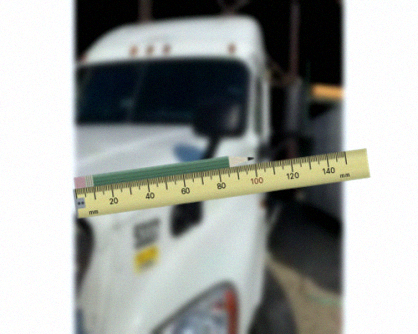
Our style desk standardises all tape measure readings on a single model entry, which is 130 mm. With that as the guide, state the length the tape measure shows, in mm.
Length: 100 mm
